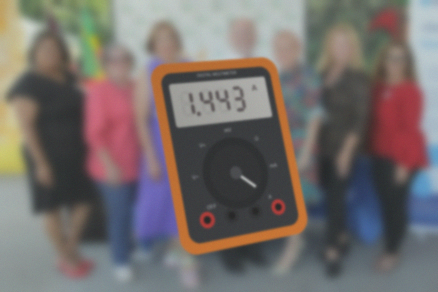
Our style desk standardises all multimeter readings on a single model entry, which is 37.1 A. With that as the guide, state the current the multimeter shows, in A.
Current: 1.443 A
